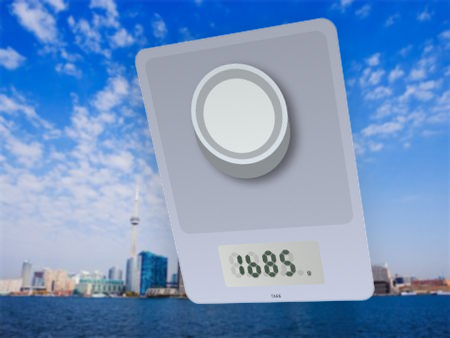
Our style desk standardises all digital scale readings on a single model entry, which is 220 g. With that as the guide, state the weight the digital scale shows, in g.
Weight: 1685 g
